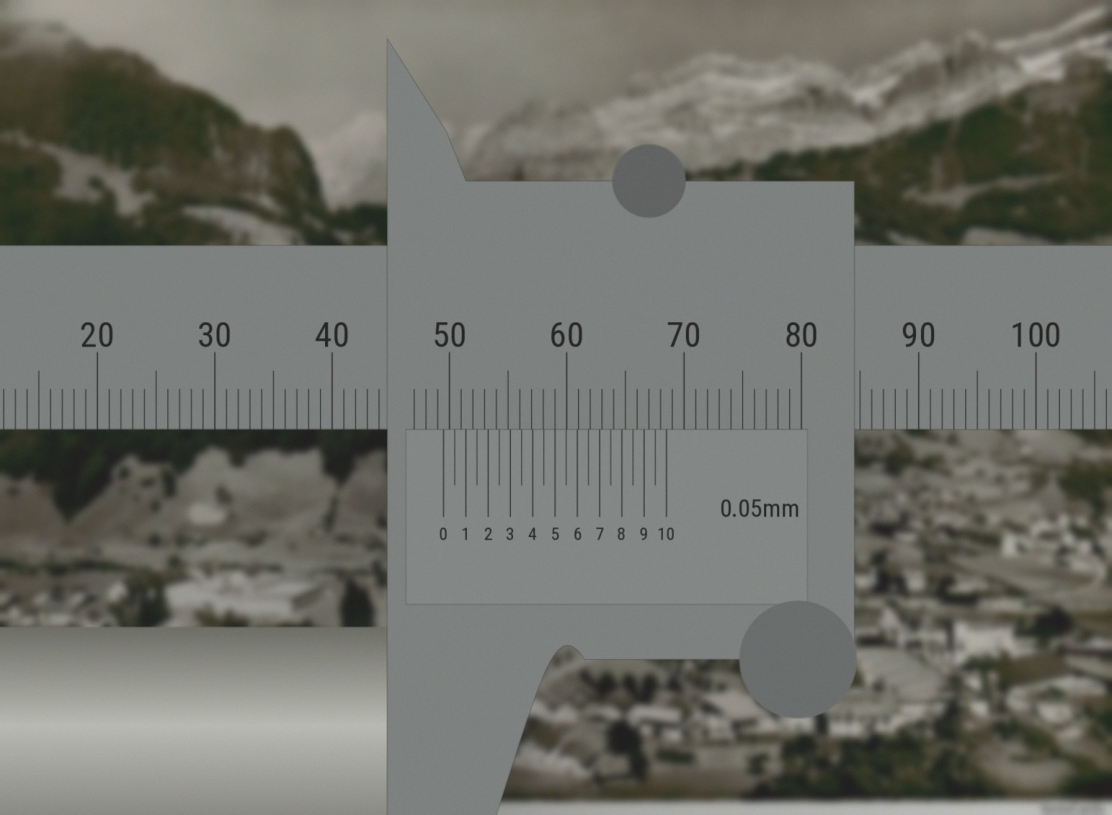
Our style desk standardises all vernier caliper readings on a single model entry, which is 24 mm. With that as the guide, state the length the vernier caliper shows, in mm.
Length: 49.5 mm
